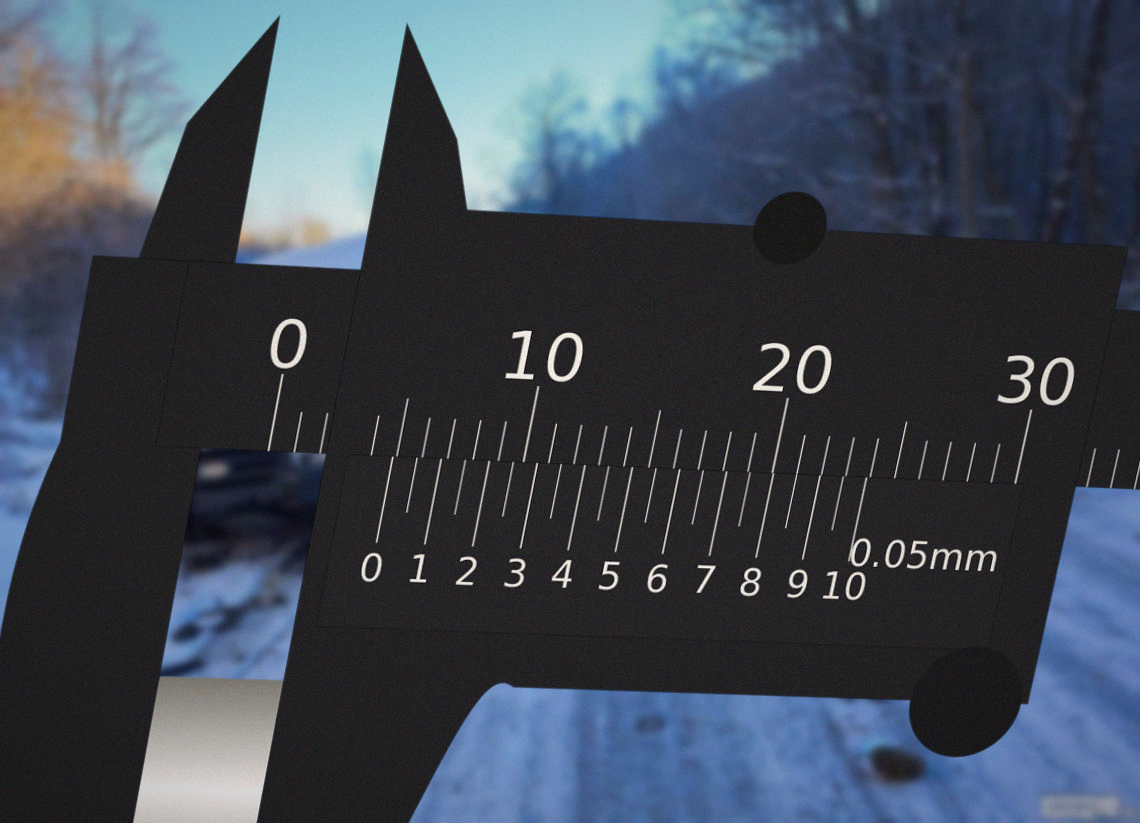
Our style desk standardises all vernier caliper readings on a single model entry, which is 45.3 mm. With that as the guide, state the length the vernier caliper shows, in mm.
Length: 4.85 mm
